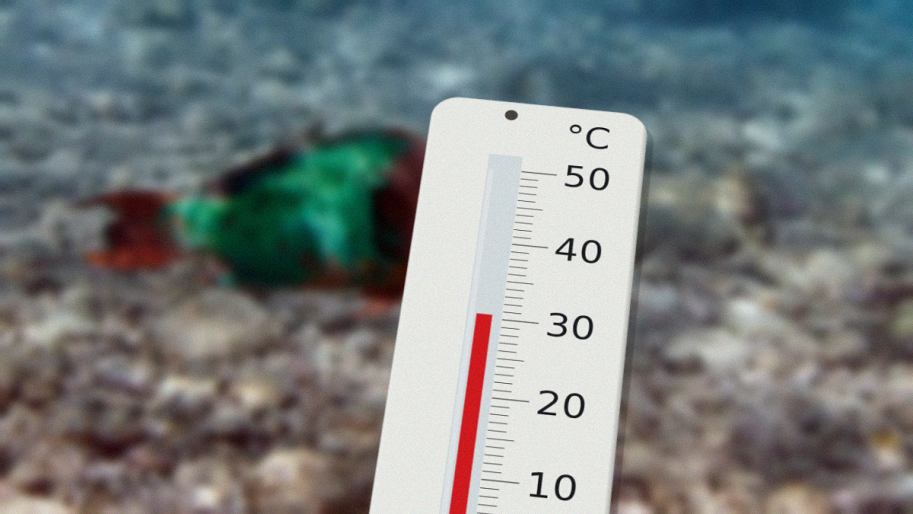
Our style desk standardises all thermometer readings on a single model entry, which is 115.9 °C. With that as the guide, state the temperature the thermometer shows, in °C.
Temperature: 30.5 °C
